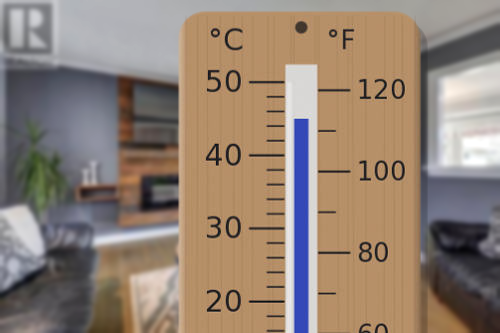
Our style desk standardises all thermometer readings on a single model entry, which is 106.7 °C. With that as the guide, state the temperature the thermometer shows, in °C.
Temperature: 45 °C
